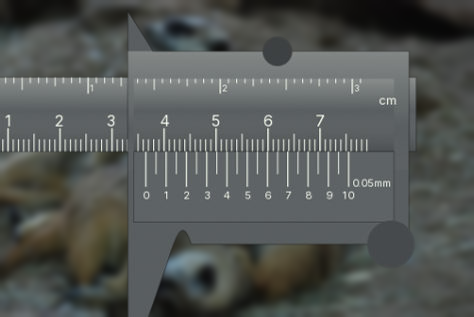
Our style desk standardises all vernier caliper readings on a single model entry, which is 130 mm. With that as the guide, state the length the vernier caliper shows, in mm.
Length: 36.5 mm
